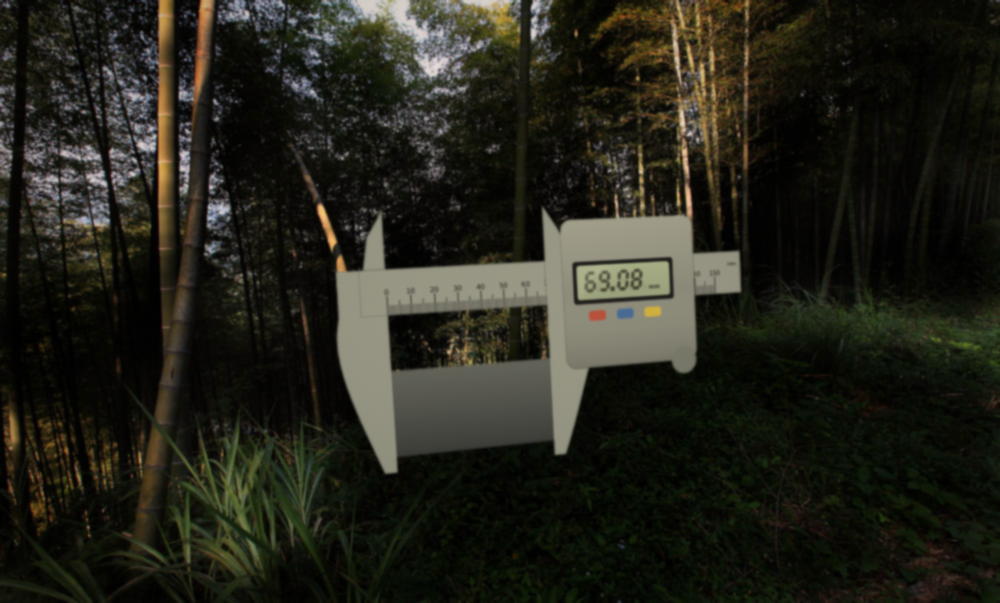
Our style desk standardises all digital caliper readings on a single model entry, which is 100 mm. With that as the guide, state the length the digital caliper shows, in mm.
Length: 69.08 mm
